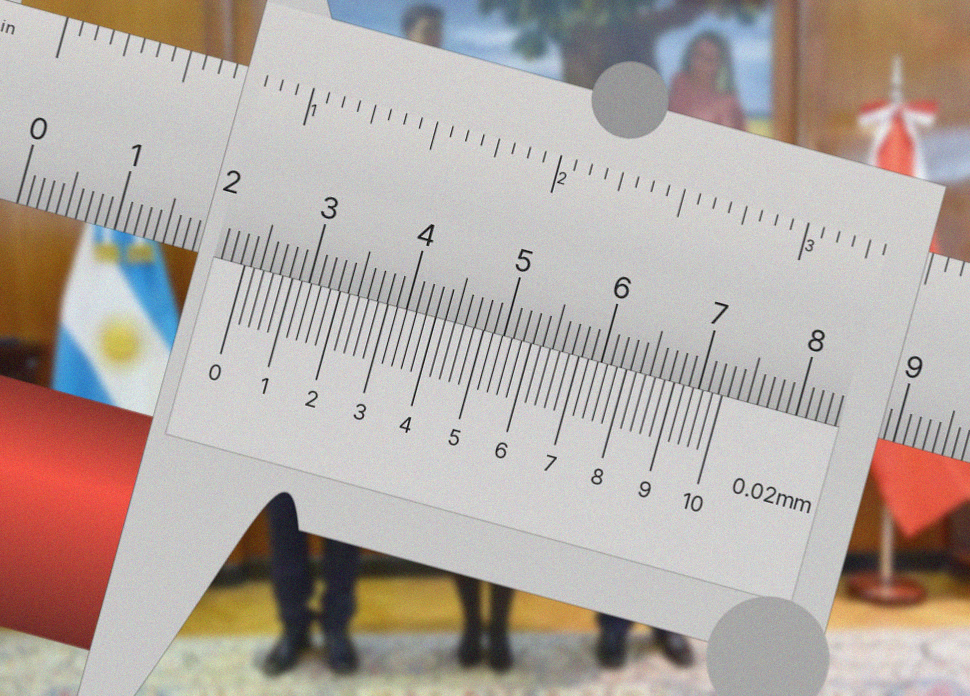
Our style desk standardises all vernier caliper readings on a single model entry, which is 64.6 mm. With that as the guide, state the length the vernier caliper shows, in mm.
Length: 23.4 mm
